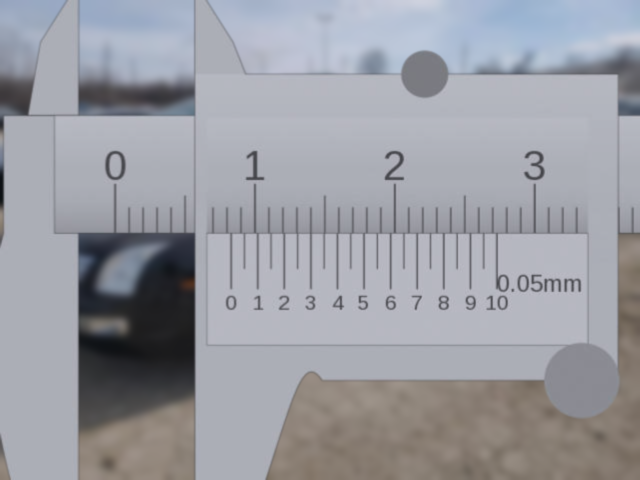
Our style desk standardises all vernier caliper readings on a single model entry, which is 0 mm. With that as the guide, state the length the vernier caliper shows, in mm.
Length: 8.3 mm
